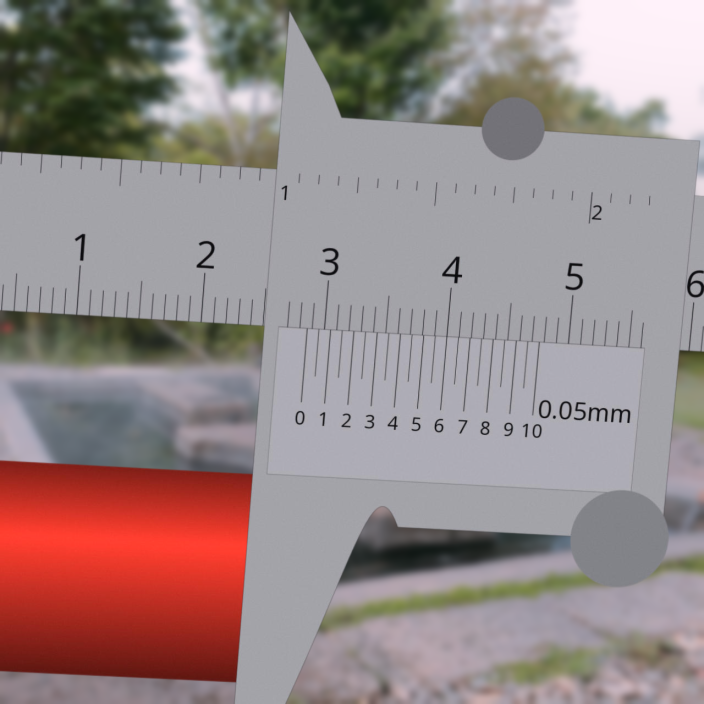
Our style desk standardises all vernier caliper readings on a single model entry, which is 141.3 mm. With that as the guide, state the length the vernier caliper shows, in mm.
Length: 28.6 mm
